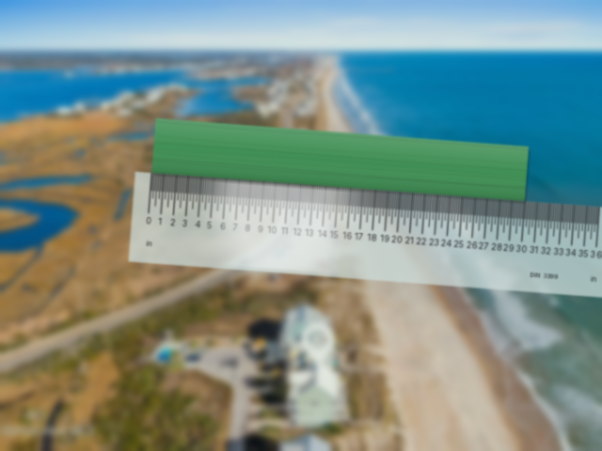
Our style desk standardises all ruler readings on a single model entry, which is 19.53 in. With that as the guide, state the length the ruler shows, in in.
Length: 30 in
